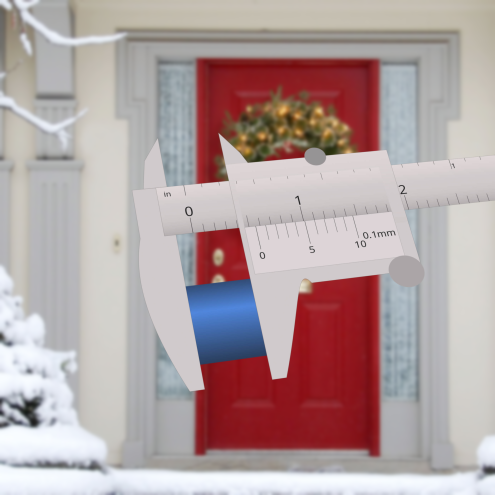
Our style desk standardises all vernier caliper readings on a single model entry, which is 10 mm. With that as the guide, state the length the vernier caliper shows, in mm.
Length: 5.6 mm
